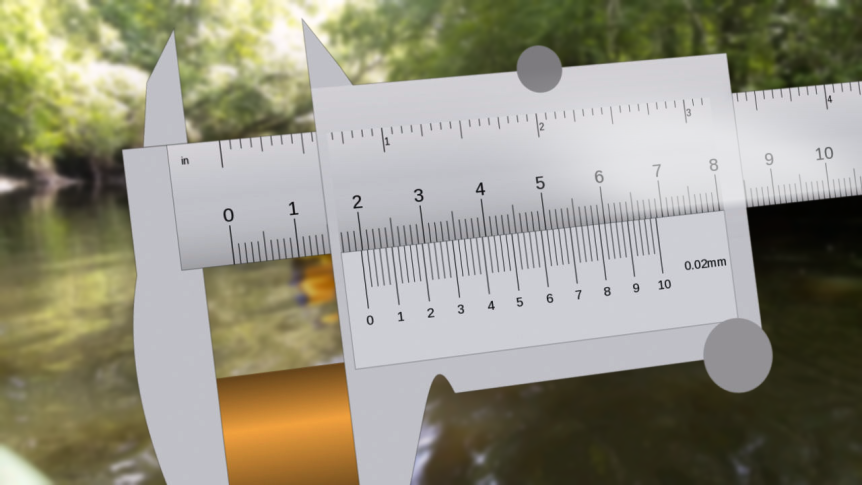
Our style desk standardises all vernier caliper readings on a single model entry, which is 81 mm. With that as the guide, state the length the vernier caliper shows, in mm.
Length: 19.8 mm
